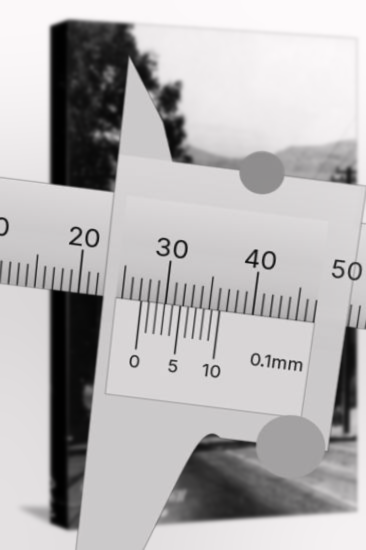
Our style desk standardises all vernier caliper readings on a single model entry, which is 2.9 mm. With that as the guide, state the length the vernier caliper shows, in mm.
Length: 27.2 mm
